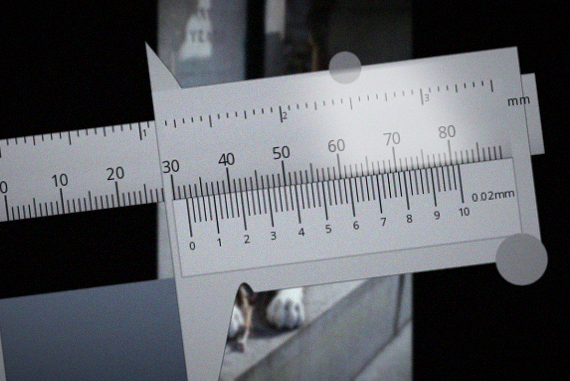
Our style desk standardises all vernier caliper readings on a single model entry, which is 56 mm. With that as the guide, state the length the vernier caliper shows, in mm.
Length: 32.2 mm
